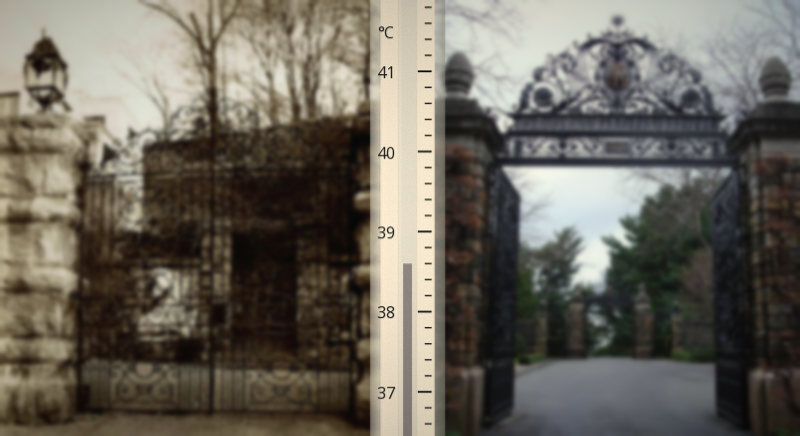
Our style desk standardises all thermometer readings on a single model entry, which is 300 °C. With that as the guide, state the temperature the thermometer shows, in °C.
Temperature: 38.6 °C
